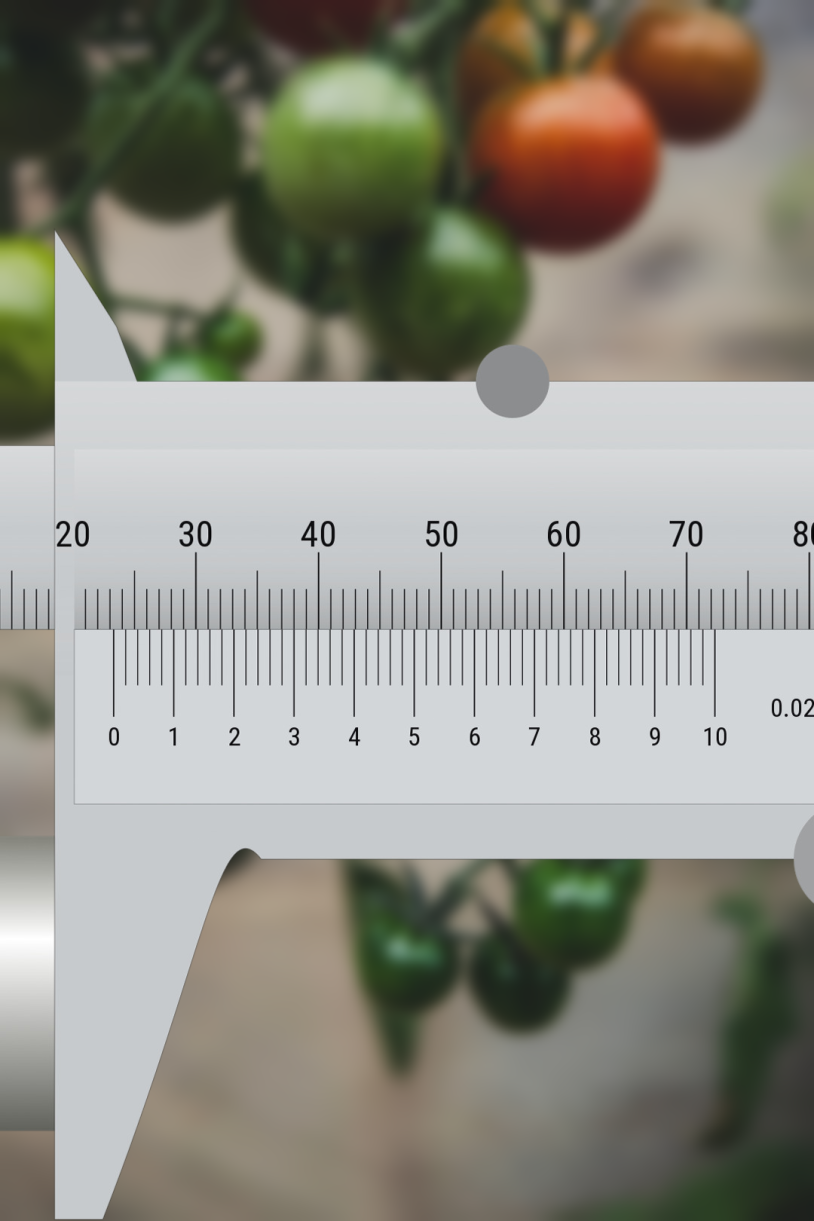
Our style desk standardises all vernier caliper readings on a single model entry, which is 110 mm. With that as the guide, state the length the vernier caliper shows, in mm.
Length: 23.3 mm
